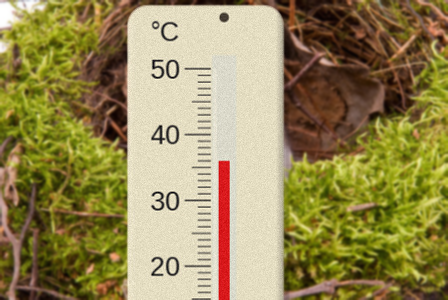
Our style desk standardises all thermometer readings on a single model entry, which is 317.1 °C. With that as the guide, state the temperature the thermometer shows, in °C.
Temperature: 36 °C
